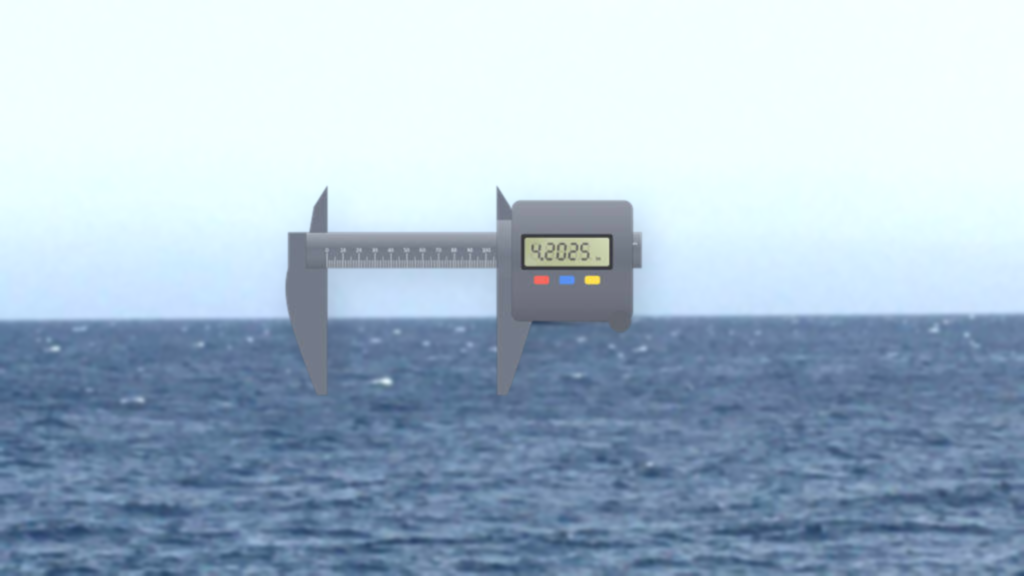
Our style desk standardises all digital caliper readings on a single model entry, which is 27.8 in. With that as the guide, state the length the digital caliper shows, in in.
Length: 4.2025 in
